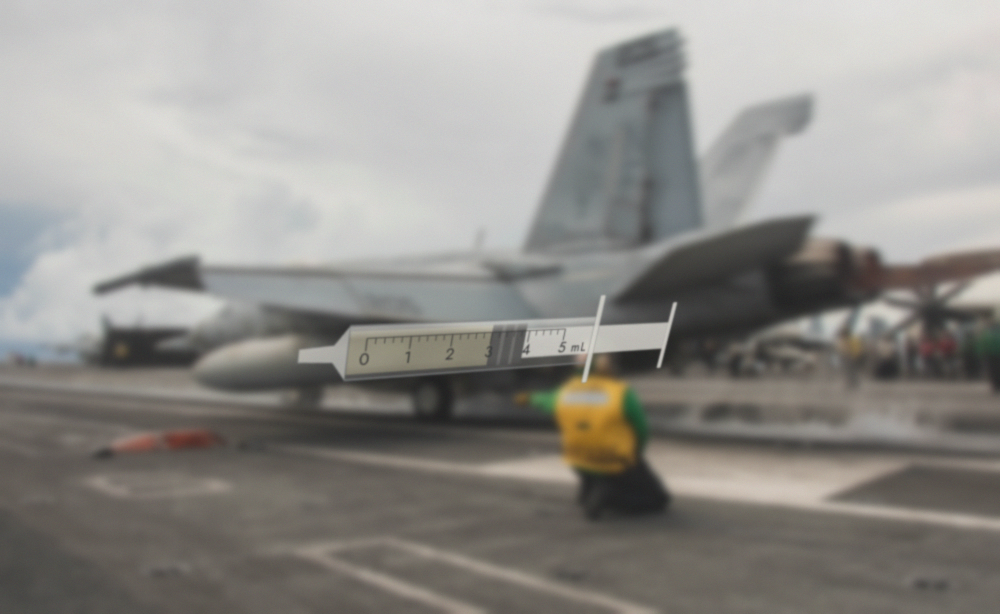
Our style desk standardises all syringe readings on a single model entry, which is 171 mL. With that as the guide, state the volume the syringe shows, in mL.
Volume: 3 mL
